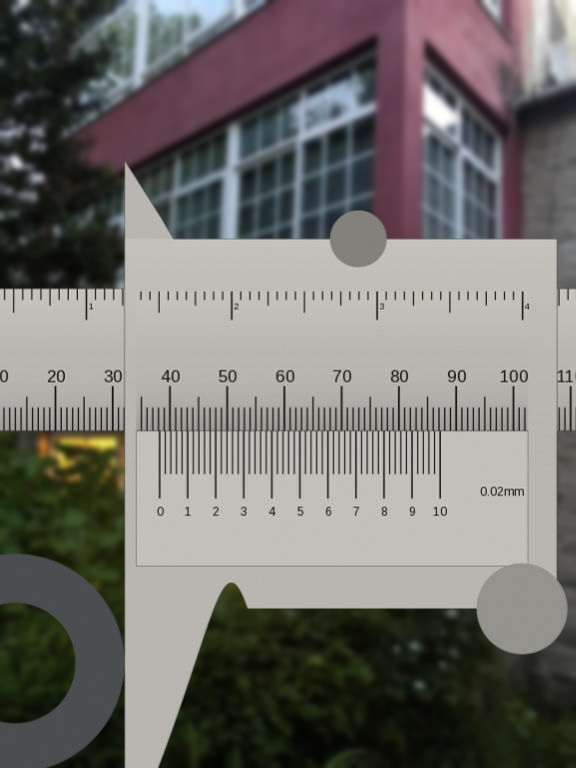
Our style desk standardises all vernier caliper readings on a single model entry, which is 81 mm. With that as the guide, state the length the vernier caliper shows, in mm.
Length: 38.2 mm
